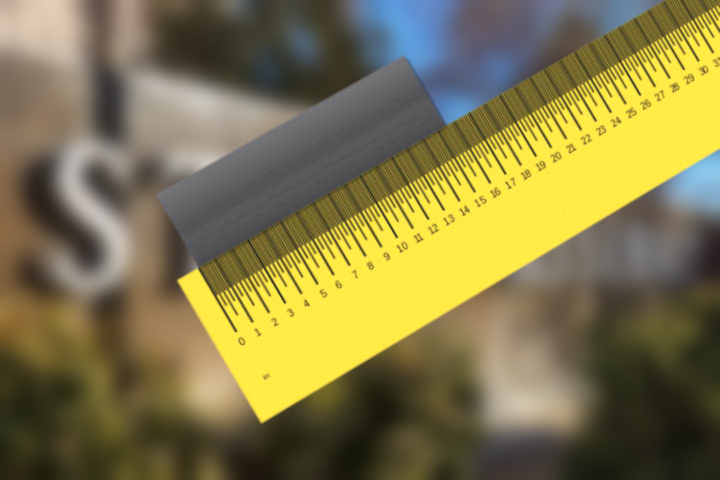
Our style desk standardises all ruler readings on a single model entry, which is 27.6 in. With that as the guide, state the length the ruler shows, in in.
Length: 15.5 in
